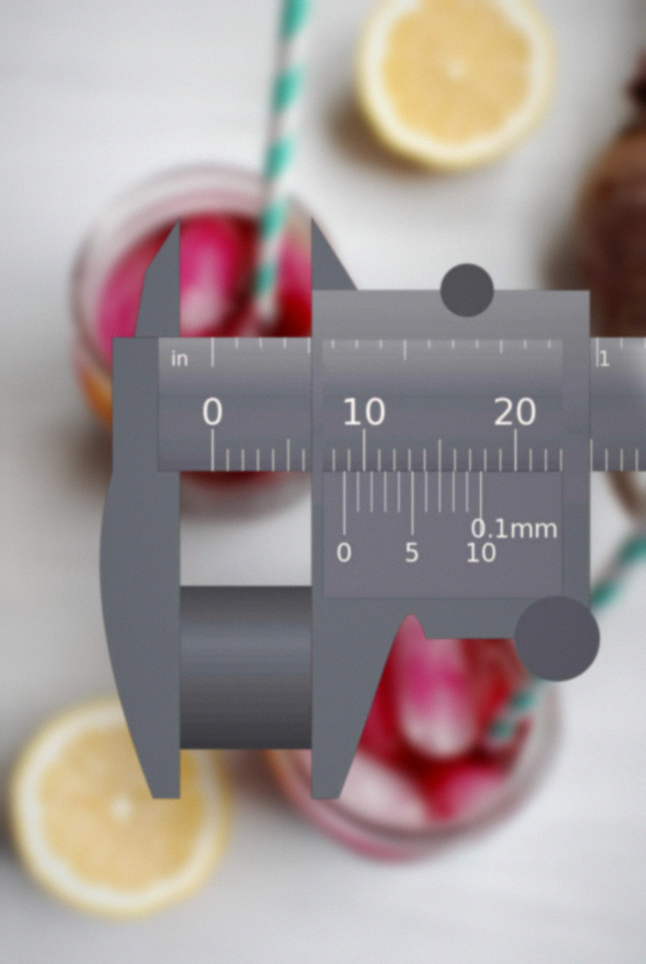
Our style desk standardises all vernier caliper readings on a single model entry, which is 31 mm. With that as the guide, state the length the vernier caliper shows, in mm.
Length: 8.7 mm
